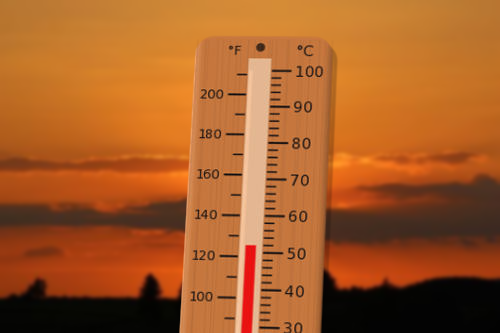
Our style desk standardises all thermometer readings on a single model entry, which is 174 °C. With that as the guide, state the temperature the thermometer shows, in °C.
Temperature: 52 °C
